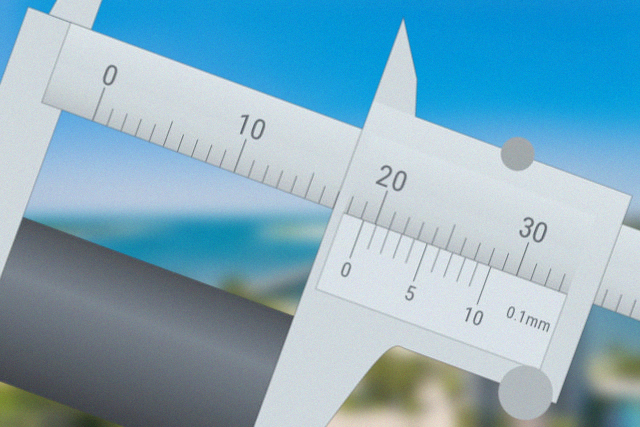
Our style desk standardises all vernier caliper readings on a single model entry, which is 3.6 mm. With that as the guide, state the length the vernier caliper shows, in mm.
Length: 19.2 mm
